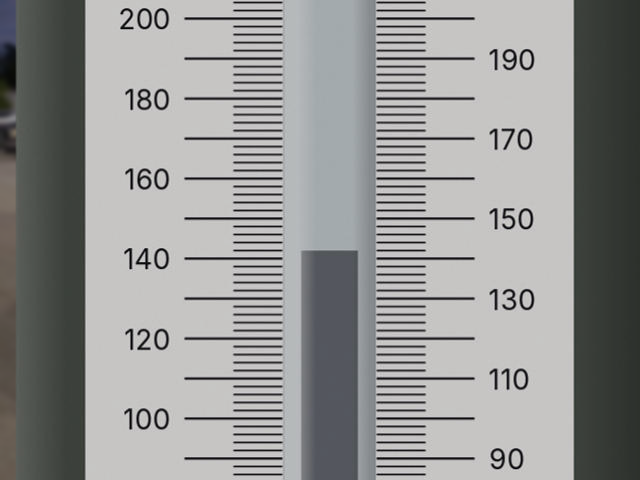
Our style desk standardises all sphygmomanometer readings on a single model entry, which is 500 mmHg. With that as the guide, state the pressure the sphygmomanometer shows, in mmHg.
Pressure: 142 mmHg
